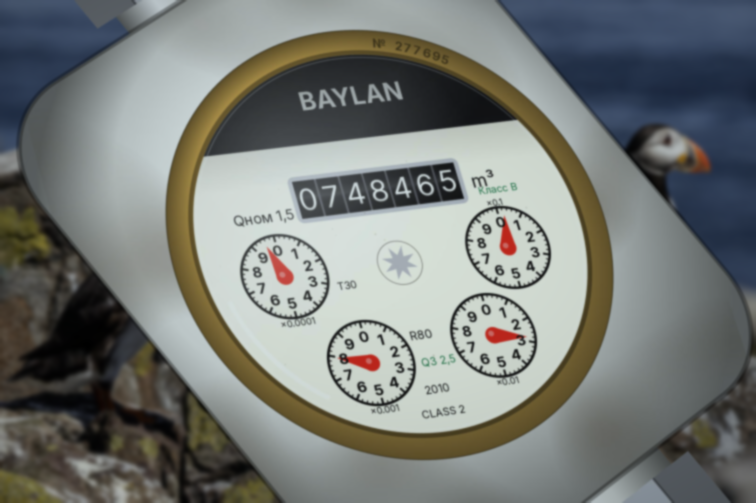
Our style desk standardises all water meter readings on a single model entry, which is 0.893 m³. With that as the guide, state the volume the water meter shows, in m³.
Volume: 748465.0279 m³
